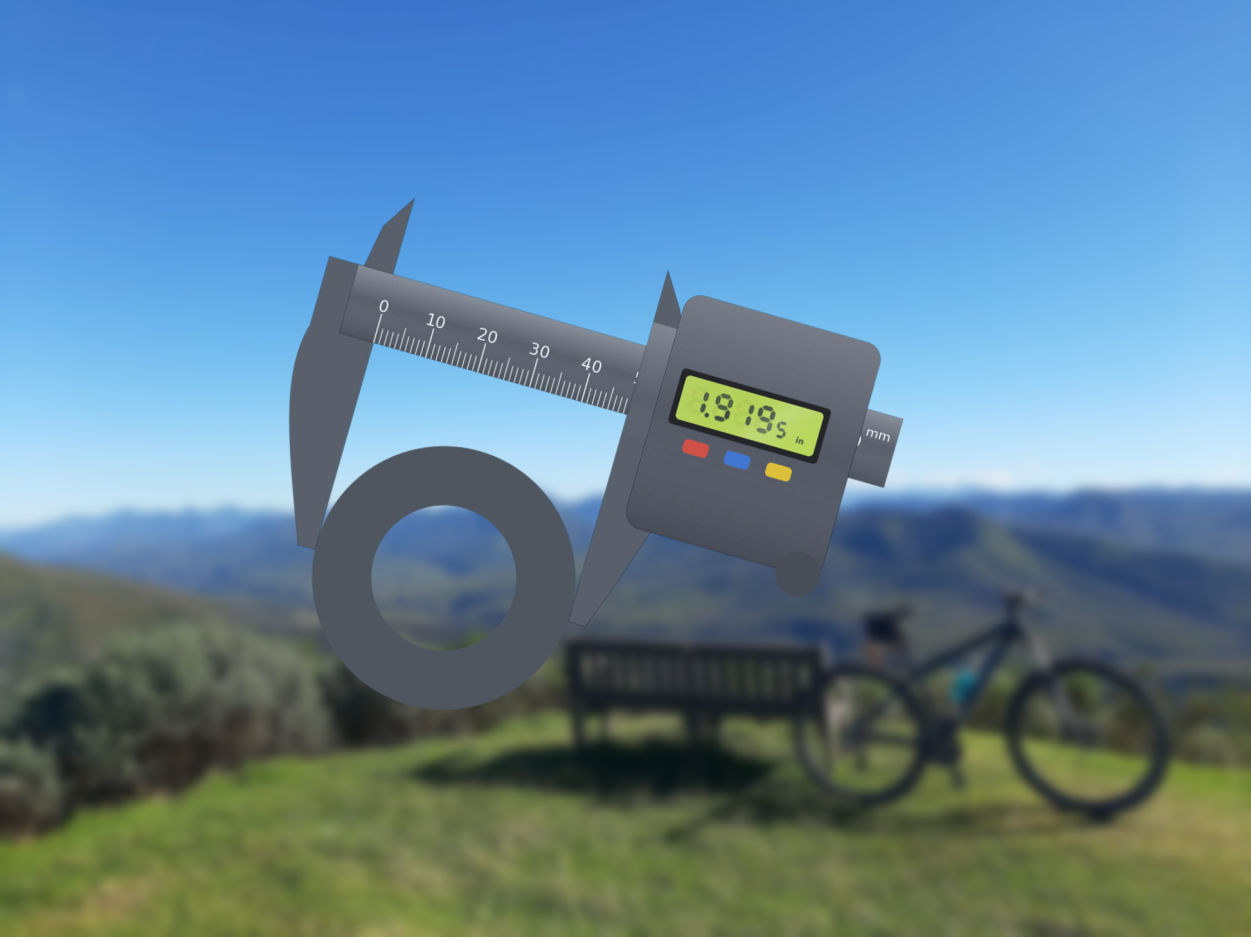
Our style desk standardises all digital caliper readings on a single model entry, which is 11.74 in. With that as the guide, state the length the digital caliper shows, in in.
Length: 1.9195 in
